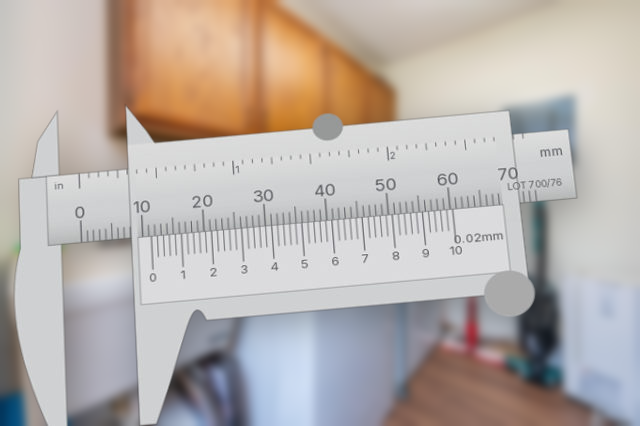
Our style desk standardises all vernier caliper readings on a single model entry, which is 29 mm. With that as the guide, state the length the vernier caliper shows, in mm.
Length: 11.4 mm
